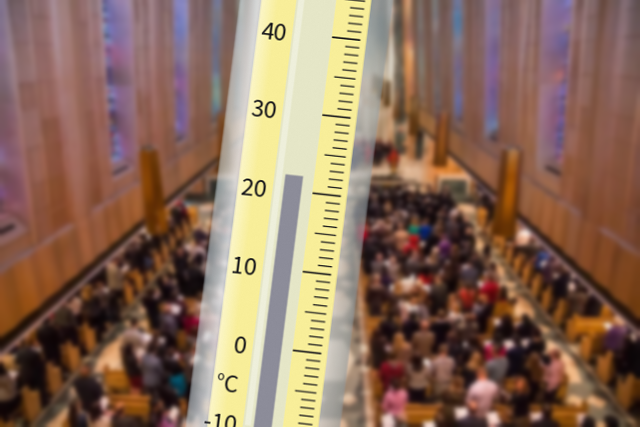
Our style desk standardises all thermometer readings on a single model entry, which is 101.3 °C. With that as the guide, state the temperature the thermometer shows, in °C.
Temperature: 22 °C
